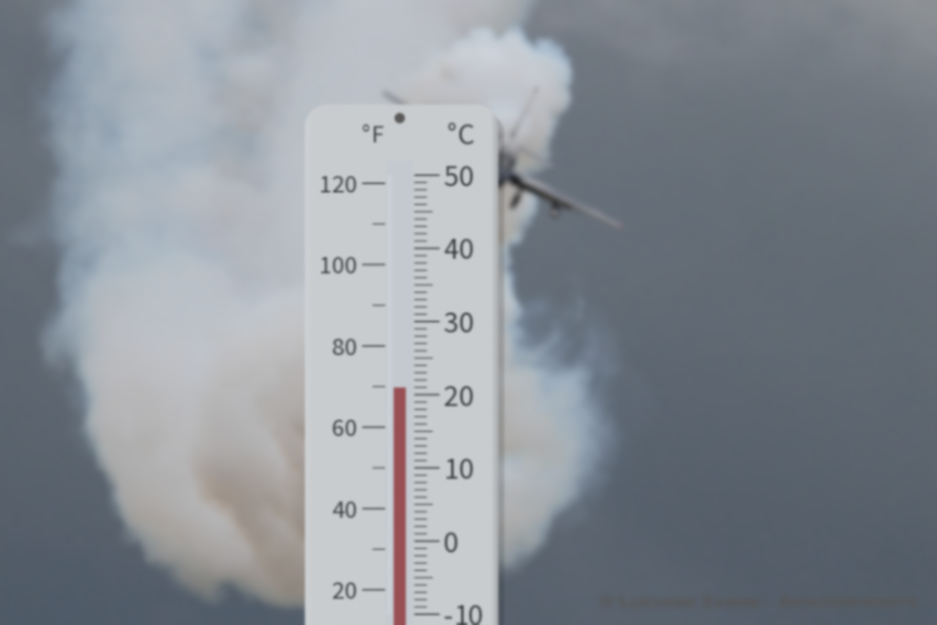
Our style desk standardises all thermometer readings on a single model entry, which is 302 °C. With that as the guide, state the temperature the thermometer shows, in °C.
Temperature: 21 °C
